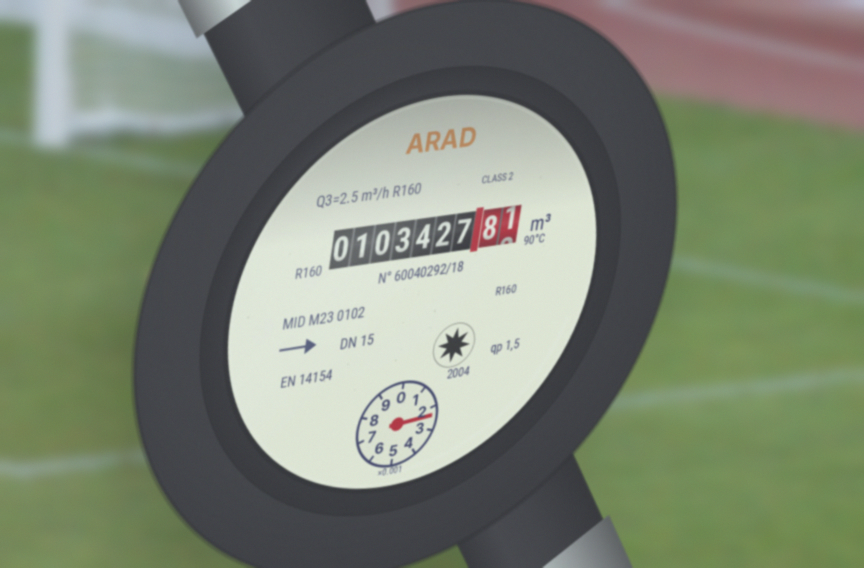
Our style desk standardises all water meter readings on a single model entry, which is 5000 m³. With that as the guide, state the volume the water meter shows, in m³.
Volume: 103427.812 m³
